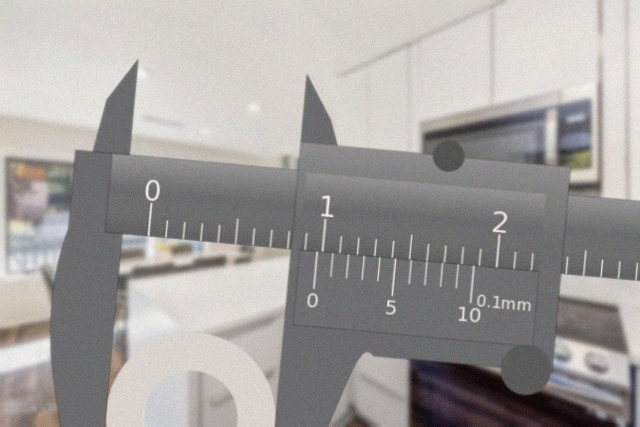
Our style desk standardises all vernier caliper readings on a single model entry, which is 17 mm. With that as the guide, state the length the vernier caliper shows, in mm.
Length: 9.7 mm
